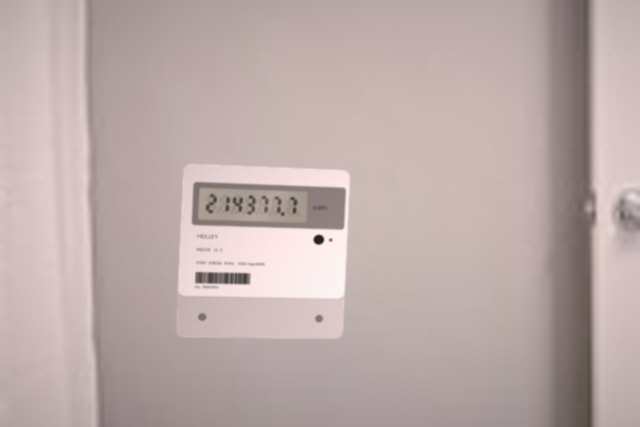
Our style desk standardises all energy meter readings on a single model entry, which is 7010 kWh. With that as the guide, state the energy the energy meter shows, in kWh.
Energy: 214377.7 kWh
